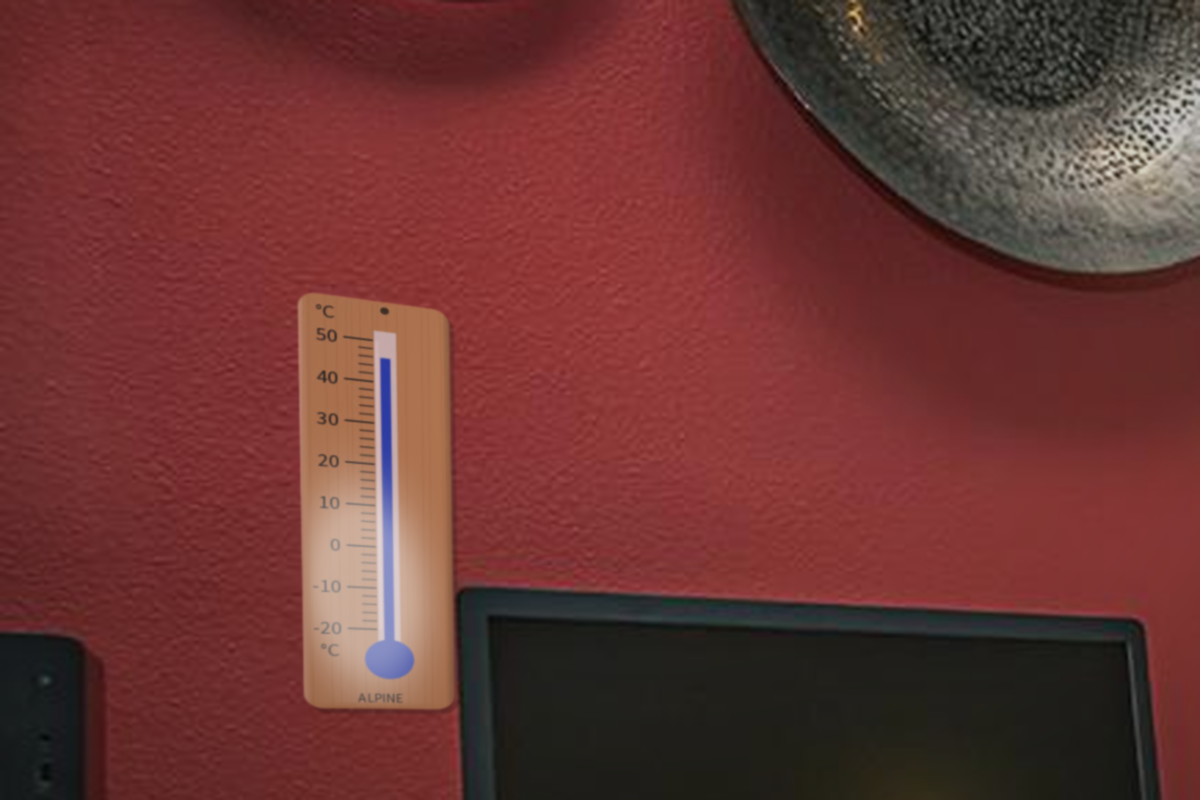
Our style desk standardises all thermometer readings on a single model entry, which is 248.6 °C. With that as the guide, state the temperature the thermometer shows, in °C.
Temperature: 46 °C
